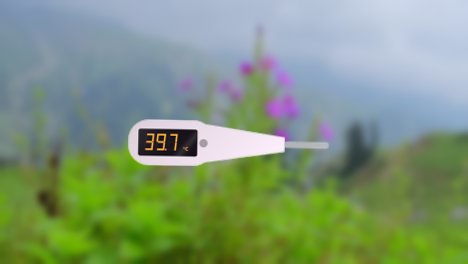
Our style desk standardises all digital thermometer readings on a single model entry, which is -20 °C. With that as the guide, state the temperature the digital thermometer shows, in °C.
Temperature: 39.7 °C
